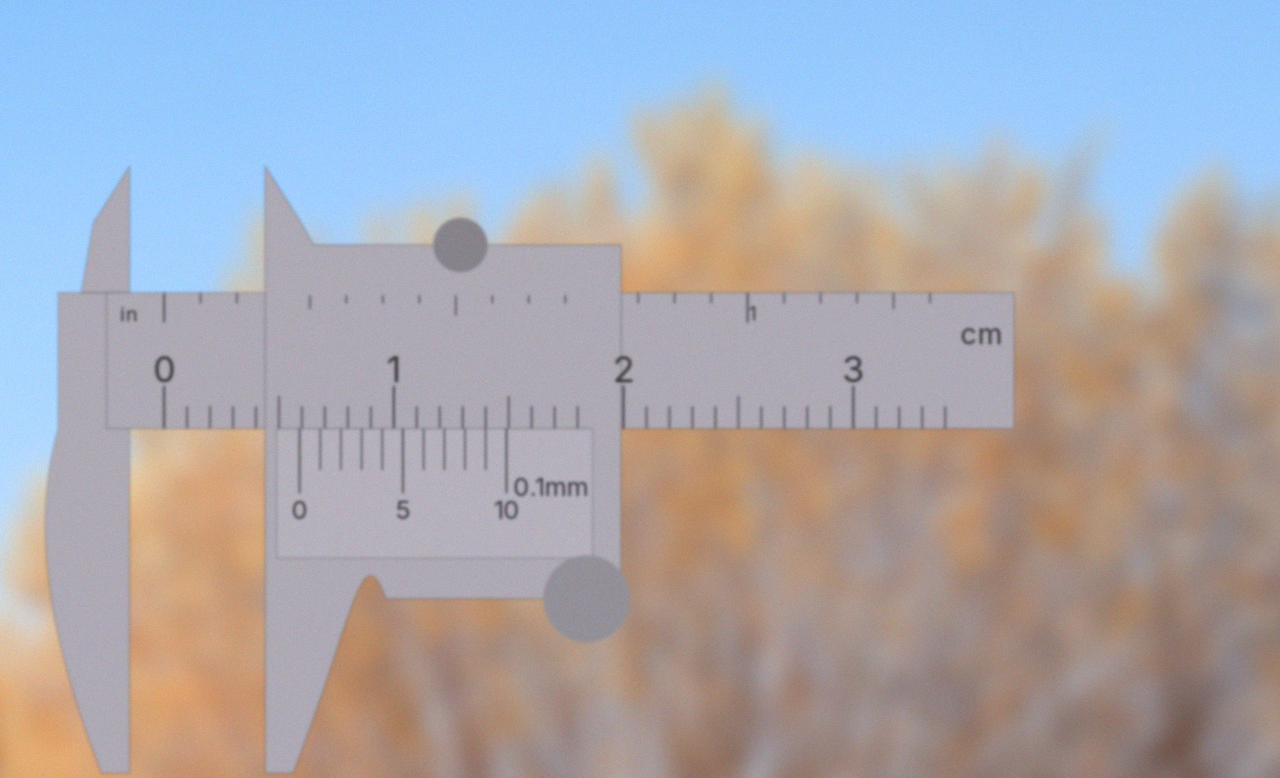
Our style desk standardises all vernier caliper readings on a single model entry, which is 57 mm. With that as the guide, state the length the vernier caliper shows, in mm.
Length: 5.9 mm
